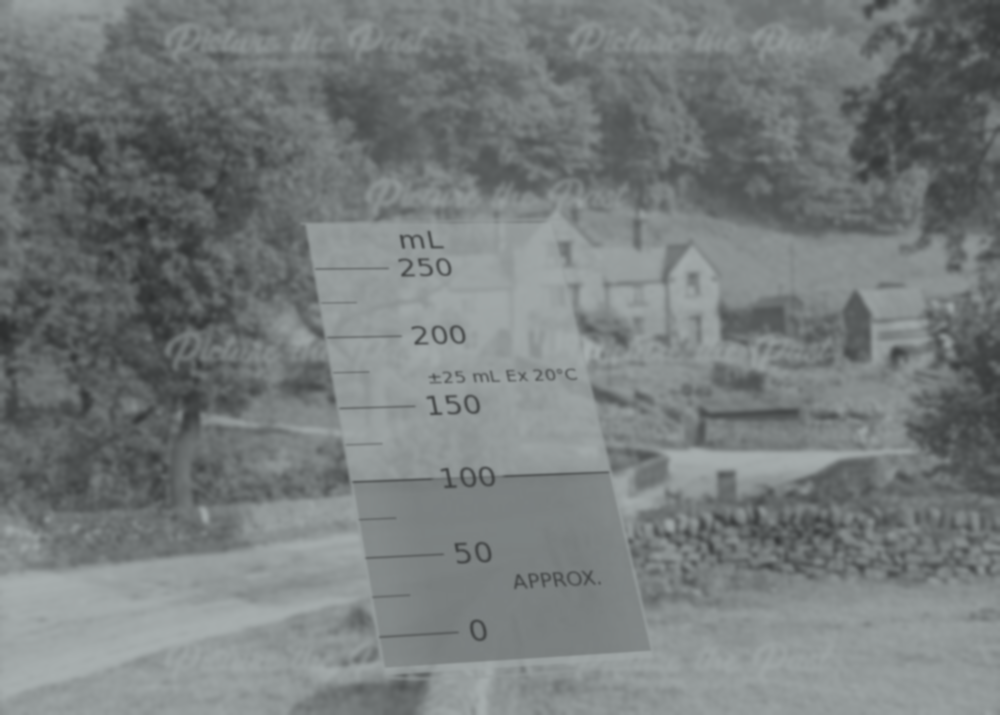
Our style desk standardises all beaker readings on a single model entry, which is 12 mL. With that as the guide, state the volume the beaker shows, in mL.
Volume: 100 mL
